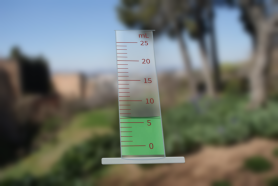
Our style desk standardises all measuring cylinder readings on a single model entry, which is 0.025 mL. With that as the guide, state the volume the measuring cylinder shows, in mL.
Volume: 6 mL
